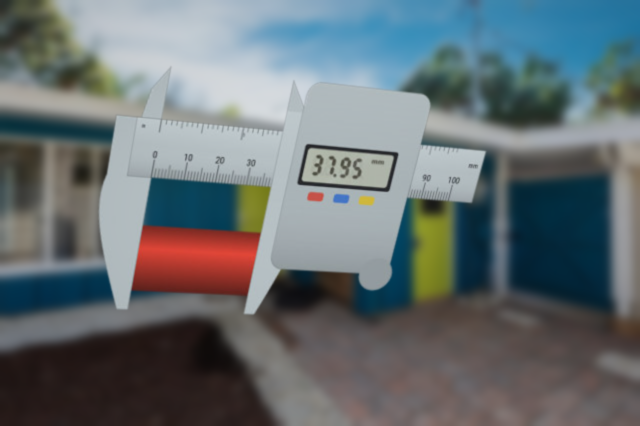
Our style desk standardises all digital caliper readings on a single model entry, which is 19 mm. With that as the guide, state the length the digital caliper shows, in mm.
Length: 37.95 mm
